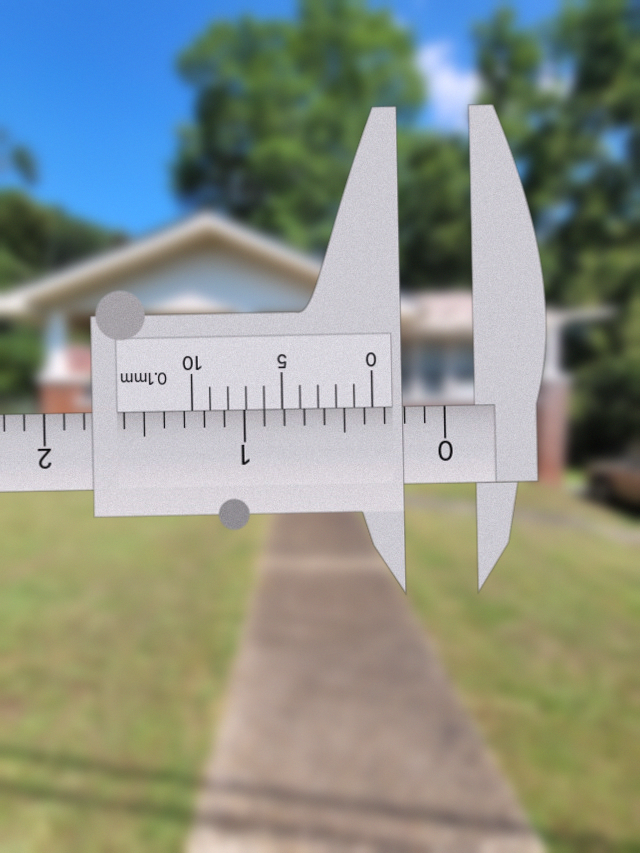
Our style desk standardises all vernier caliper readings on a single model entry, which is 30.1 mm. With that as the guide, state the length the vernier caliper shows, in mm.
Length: 3.6 mm
